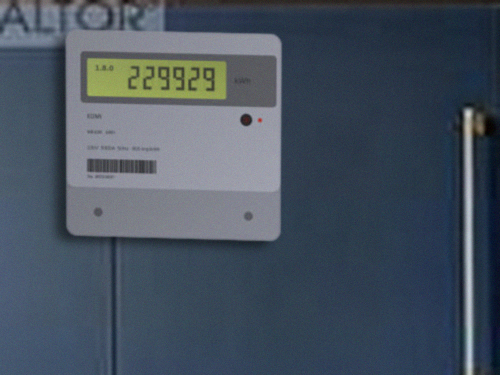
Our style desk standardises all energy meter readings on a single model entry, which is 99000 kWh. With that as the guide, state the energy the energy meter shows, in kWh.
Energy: 229929 kWh
